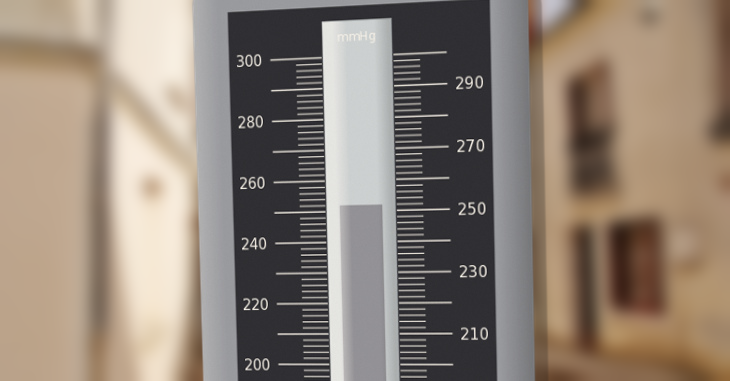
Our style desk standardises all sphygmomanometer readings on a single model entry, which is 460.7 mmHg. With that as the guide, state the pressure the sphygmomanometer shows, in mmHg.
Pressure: 252 mmHg
